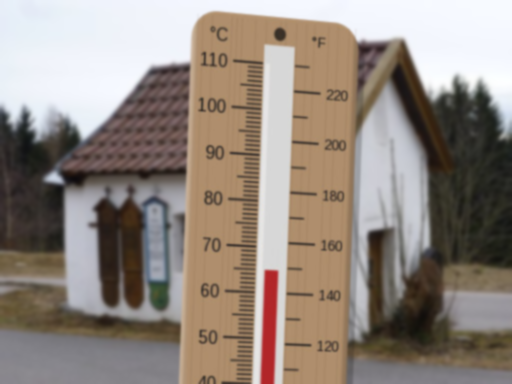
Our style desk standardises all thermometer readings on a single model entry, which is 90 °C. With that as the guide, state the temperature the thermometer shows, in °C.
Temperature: 65 °C
